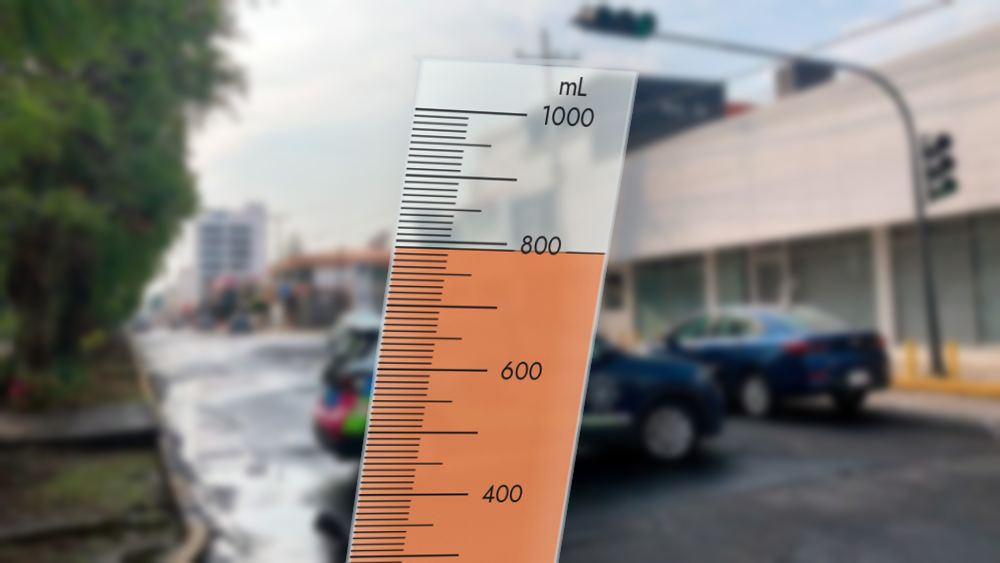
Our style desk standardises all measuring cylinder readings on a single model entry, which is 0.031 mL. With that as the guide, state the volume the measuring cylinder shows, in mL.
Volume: 790 mL
